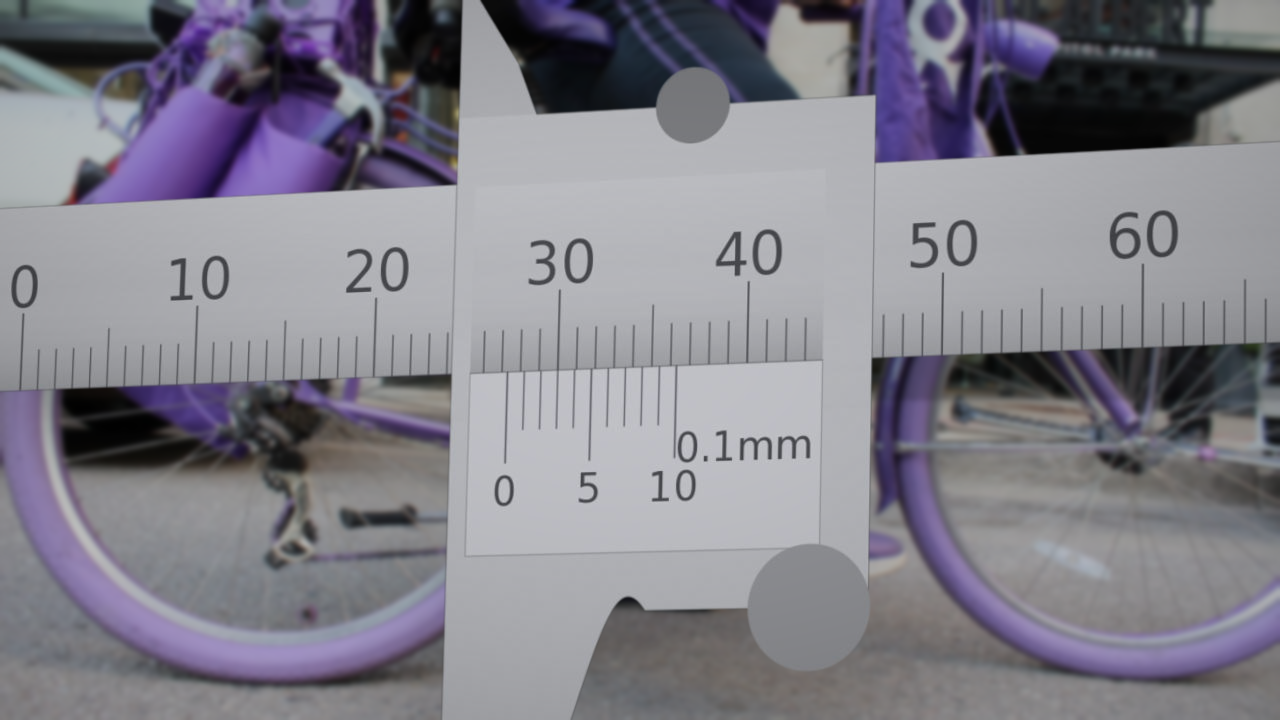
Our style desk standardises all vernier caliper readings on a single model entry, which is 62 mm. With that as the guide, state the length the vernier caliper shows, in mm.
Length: 27.3 mm
